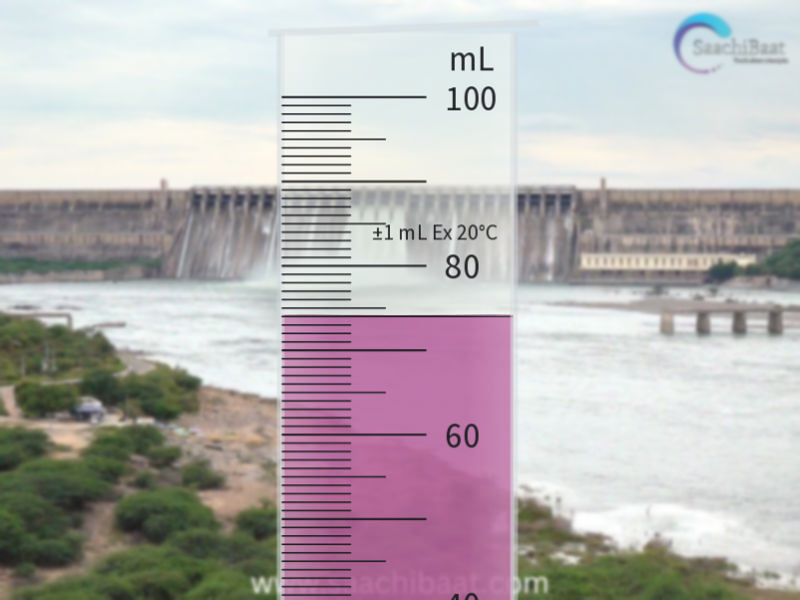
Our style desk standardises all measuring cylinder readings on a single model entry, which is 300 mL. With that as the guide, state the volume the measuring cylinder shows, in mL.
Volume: 74 mL
